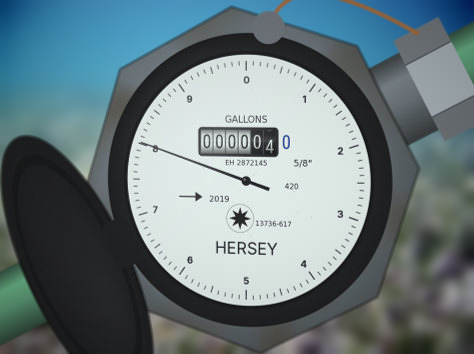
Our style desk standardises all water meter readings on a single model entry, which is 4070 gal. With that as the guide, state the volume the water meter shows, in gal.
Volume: 38.0 gal
